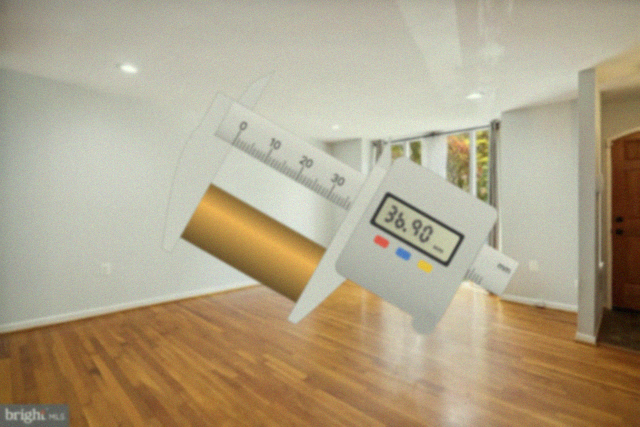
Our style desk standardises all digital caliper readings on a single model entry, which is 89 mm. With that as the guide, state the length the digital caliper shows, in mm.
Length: 36.90 mm
